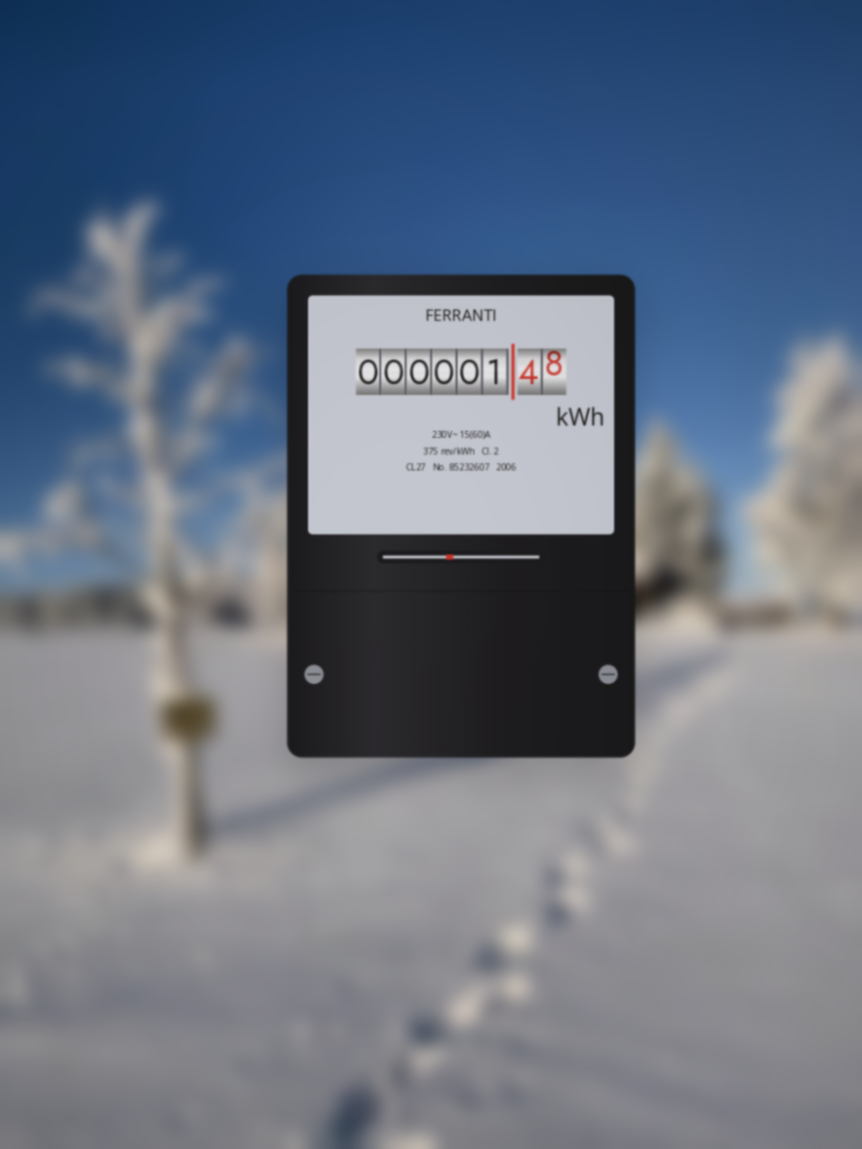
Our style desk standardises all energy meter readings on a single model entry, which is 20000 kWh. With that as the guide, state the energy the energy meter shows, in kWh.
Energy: 1.48 kWh
